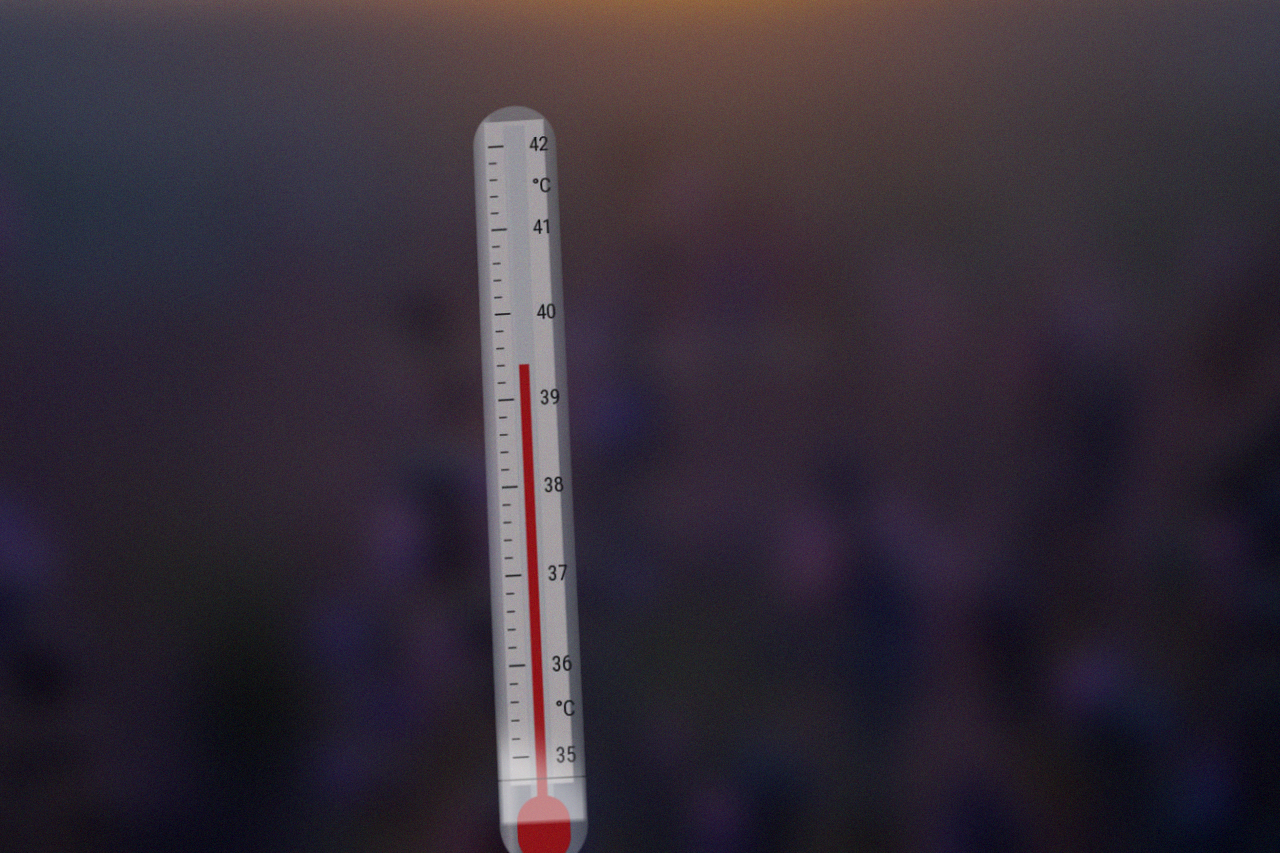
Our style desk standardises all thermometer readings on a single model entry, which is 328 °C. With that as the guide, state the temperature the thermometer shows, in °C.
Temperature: 39.4 °C
